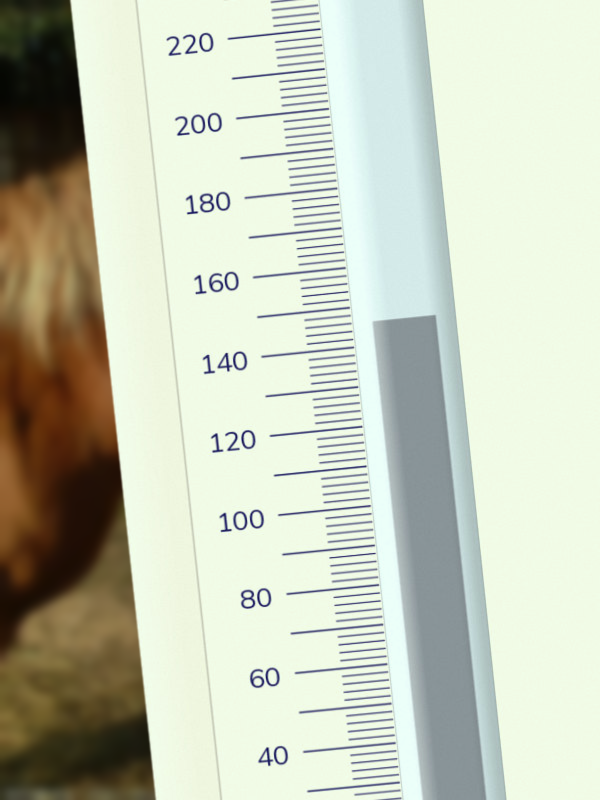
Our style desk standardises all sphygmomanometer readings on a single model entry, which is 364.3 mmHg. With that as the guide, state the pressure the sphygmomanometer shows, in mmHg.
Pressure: 146 mmHg
